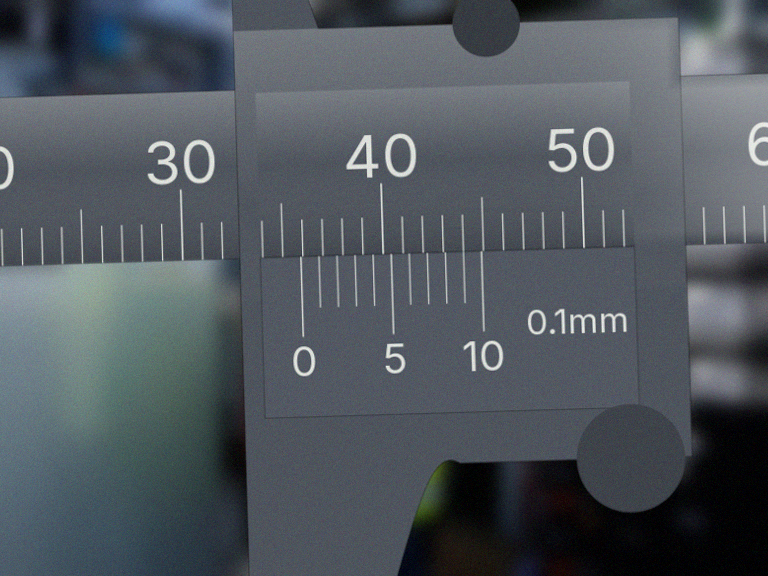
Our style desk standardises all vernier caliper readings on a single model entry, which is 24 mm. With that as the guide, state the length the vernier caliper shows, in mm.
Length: 35.9 mm
